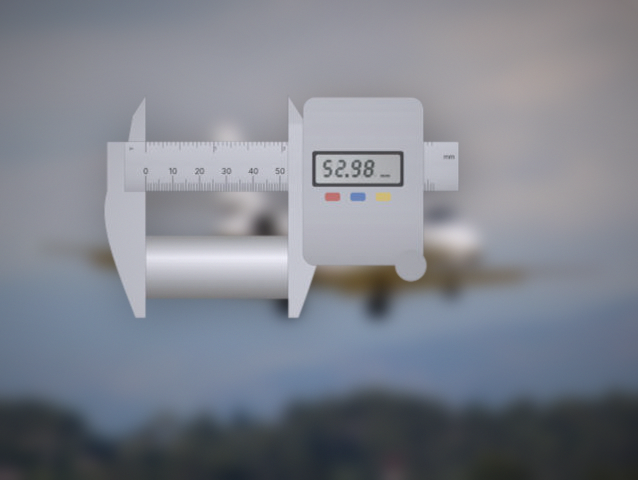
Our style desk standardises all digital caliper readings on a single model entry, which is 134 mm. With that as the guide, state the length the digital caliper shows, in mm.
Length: 52.98 mm
